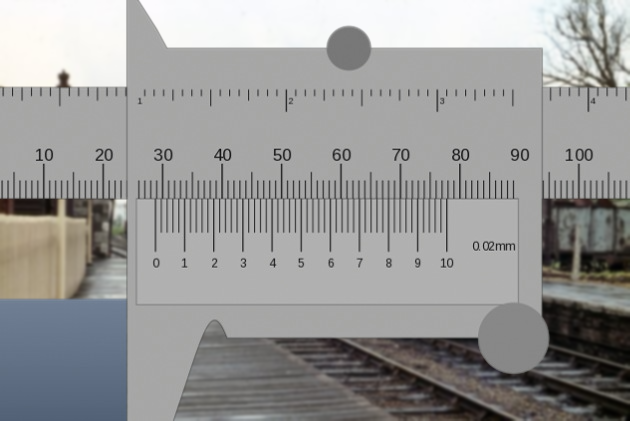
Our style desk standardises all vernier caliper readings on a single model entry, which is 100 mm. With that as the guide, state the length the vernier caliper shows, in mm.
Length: 28.8 mm
